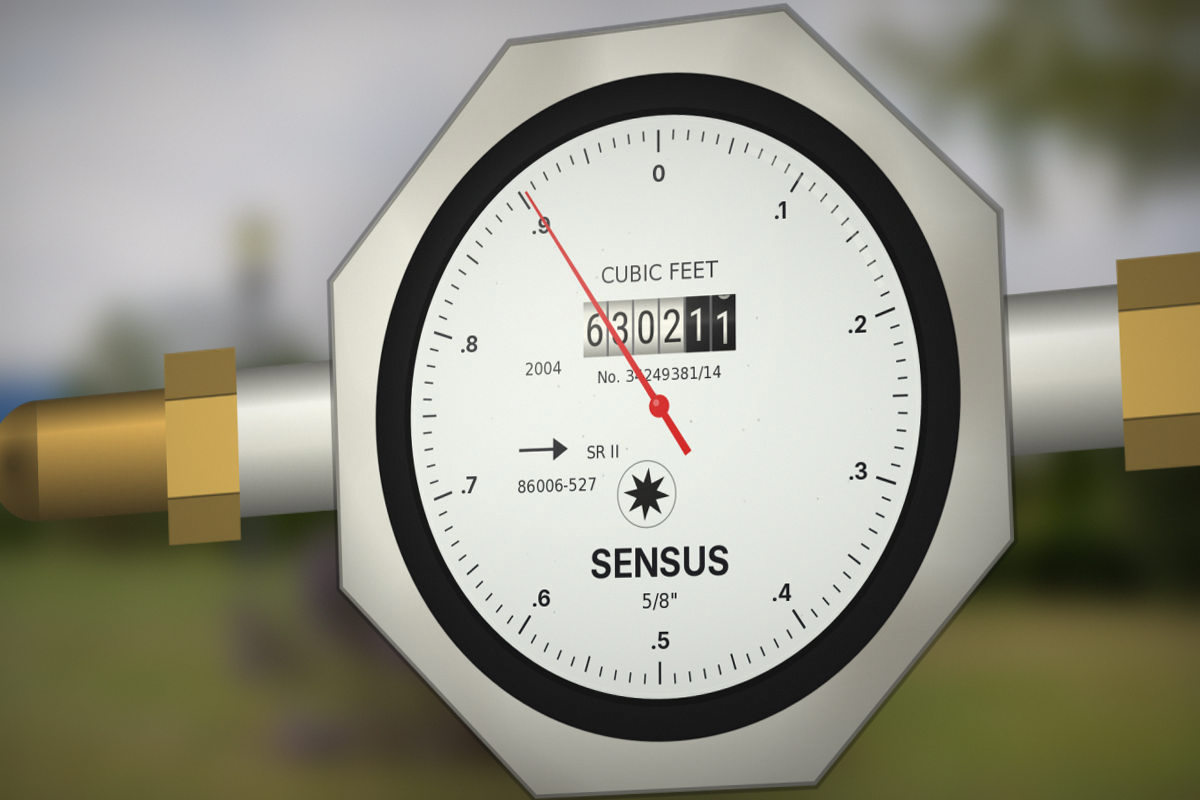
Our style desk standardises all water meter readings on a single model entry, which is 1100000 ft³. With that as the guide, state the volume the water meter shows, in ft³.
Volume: 630210.90 ft³
